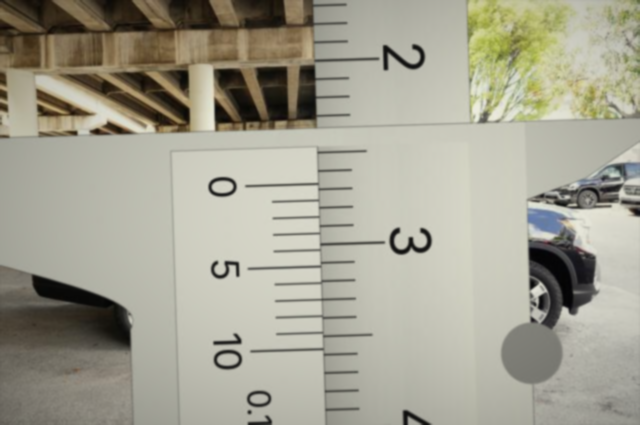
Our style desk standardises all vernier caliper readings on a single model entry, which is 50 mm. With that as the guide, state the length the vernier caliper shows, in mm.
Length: 26.7 mm
